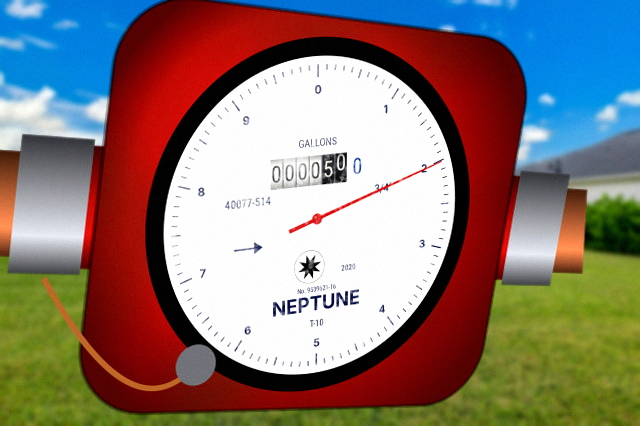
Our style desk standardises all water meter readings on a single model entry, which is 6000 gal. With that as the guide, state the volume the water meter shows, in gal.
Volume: 502.0 gal
